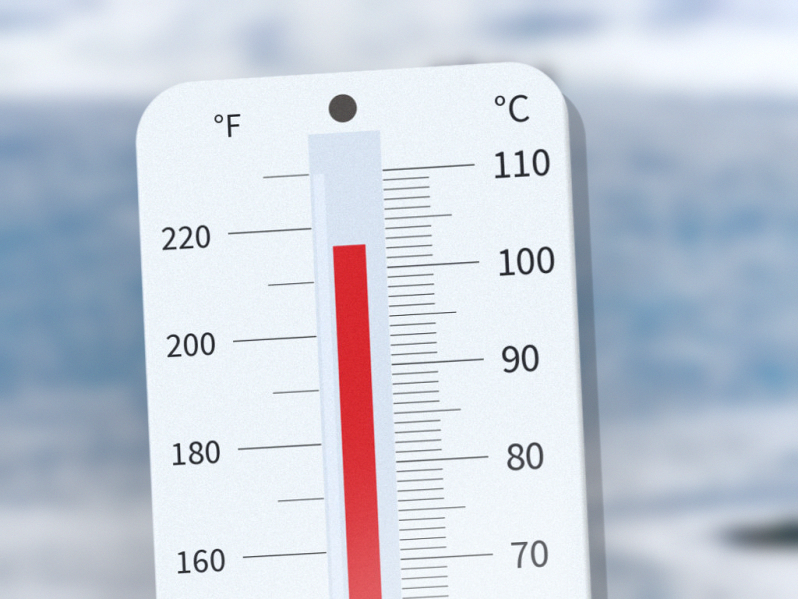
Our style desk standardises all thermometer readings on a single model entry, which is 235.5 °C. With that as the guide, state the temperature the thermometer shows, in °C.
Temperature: 102.5 °C
